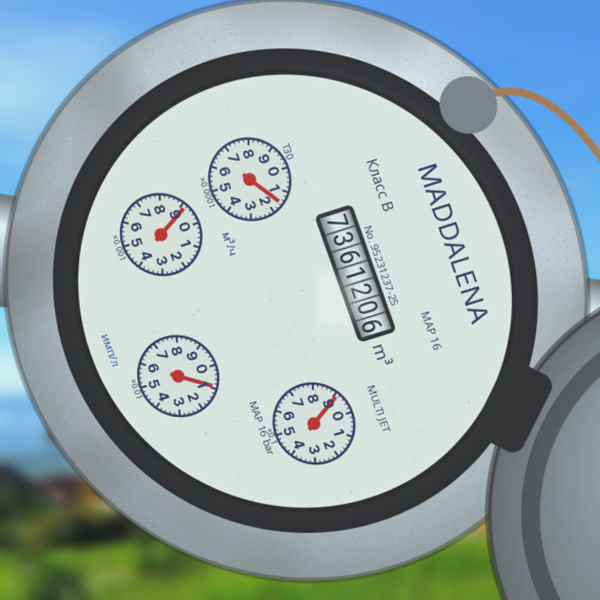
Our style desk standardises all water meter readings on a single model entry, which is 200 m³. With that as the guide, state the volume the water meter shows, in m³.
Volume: 7361205.9091 m³
